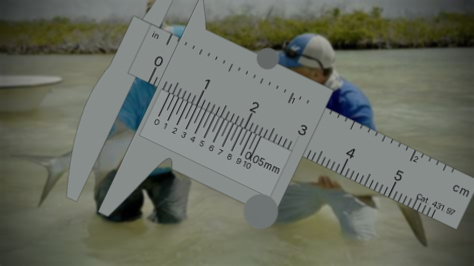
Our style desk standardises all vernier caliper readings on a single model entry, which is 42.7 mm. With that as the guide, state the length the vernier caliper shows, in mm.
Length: 4.4 mm
